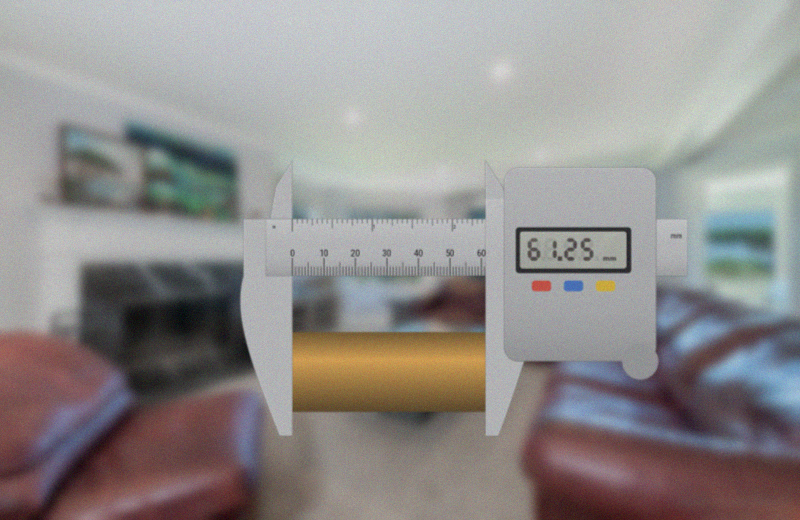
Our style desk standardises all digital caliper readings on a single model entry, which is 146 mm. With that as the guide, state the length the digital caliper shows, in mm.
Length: 61.25 mm
